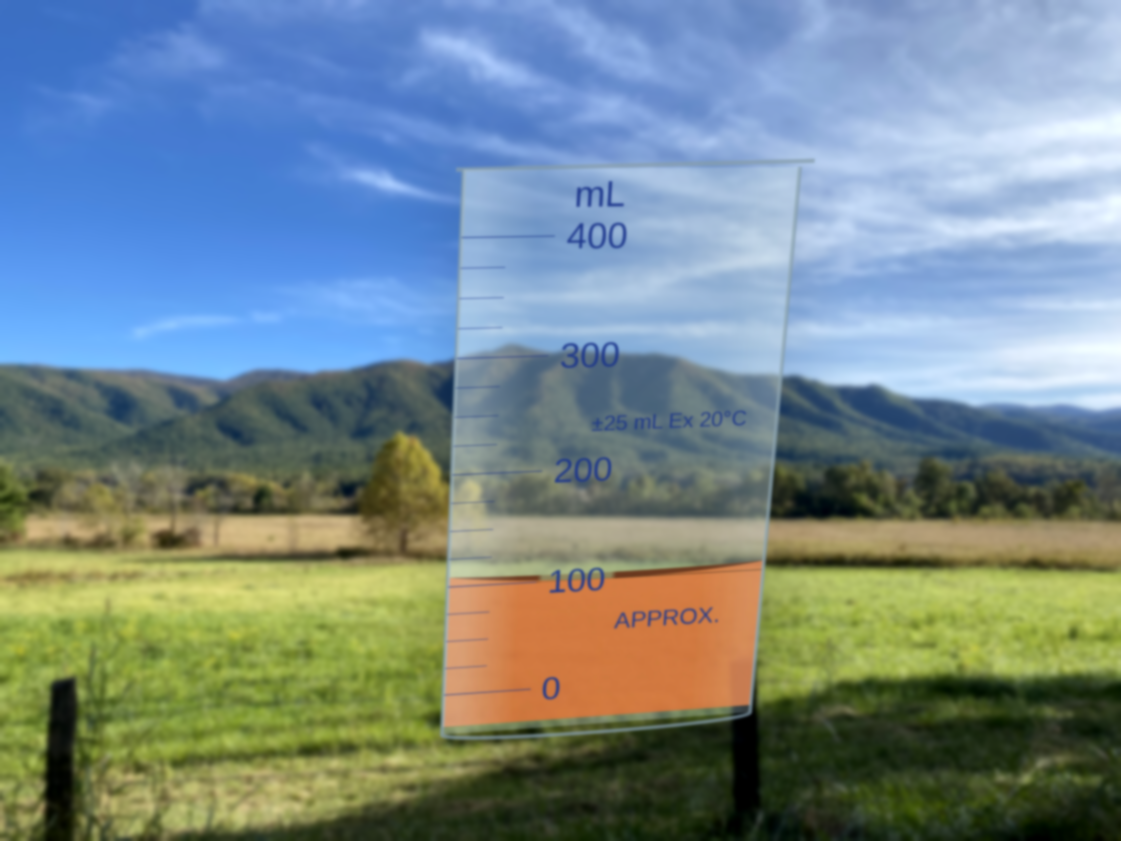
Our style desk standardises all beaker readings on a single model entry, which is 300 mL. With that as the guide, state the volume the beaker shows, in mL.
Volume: 100 mL
